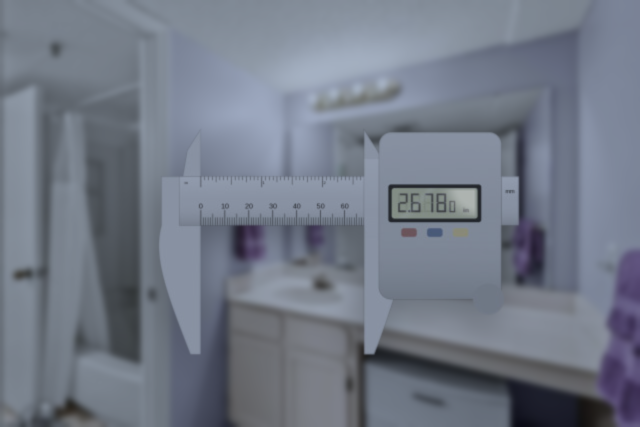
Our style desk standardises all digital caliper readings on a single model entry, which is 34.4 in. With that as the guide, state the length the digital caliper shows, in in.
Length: 2.6780 in
